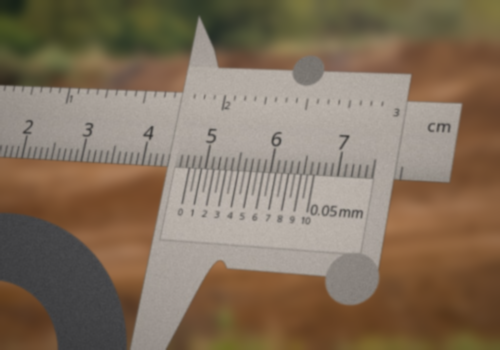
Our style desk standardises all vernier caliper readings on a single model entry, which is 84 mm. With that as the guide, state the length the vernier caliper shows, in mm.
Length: 47.5 mm
